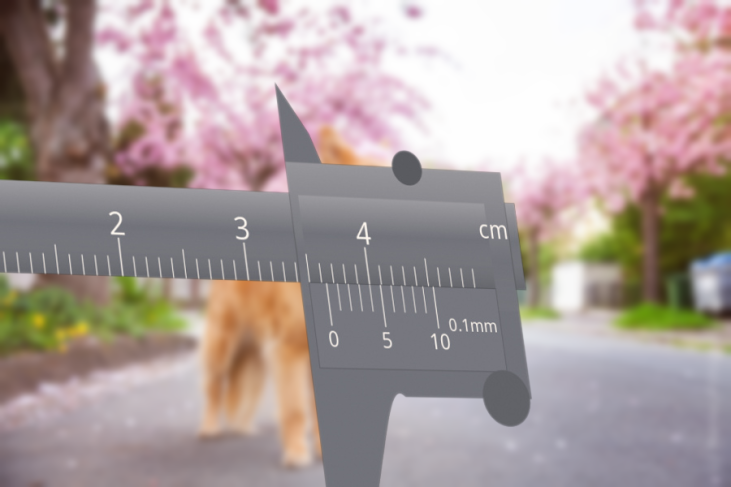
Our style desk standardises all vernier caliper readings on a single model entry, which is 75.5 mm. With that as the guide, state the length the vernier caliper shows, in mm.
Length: 36.4 mm
